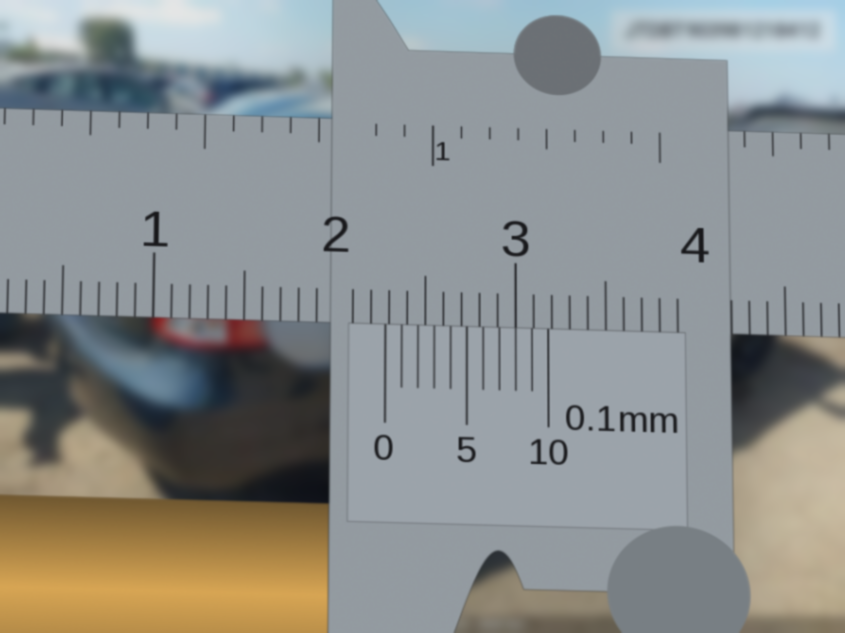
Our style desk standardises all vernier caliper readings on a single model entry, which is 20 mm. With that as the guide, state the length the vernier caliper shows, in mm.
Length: 22.8 mm
